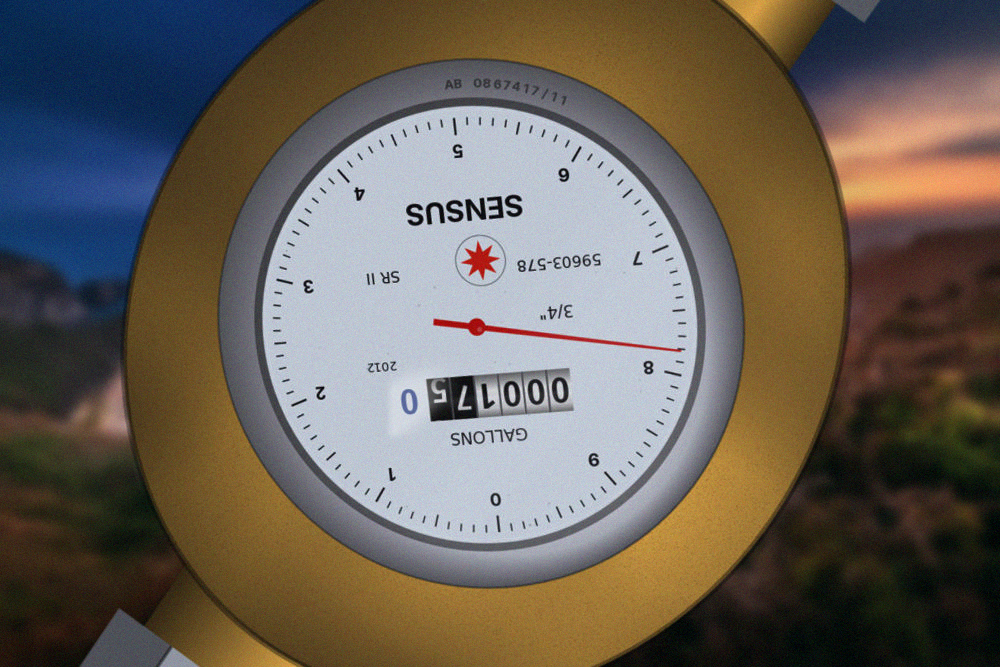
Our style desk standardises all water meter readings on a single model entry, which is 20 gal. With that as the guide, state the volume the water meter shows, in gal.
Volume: 1747.8 gal
